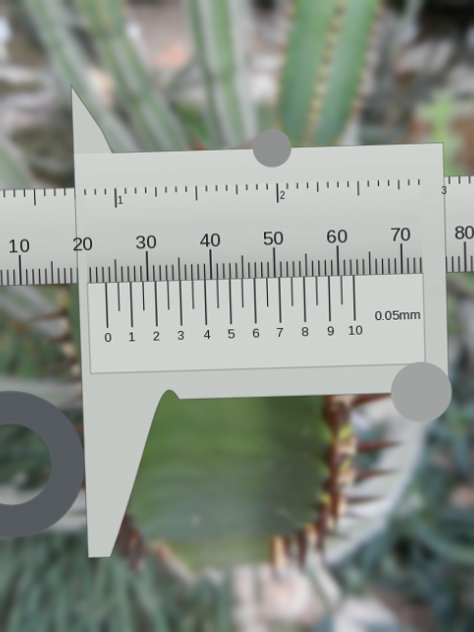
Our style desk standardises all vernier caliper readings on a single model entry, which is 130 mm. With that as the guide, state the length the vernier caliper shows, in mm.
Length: 23.4 mm
